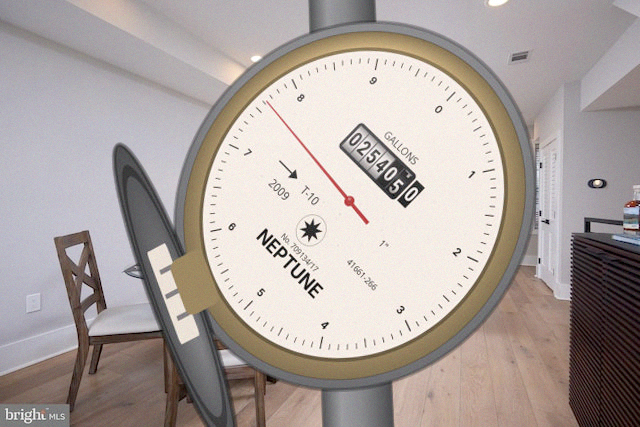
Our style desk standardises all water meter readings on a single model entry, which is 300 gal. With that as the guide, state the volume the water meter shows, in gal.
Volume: 254047.6 gal
